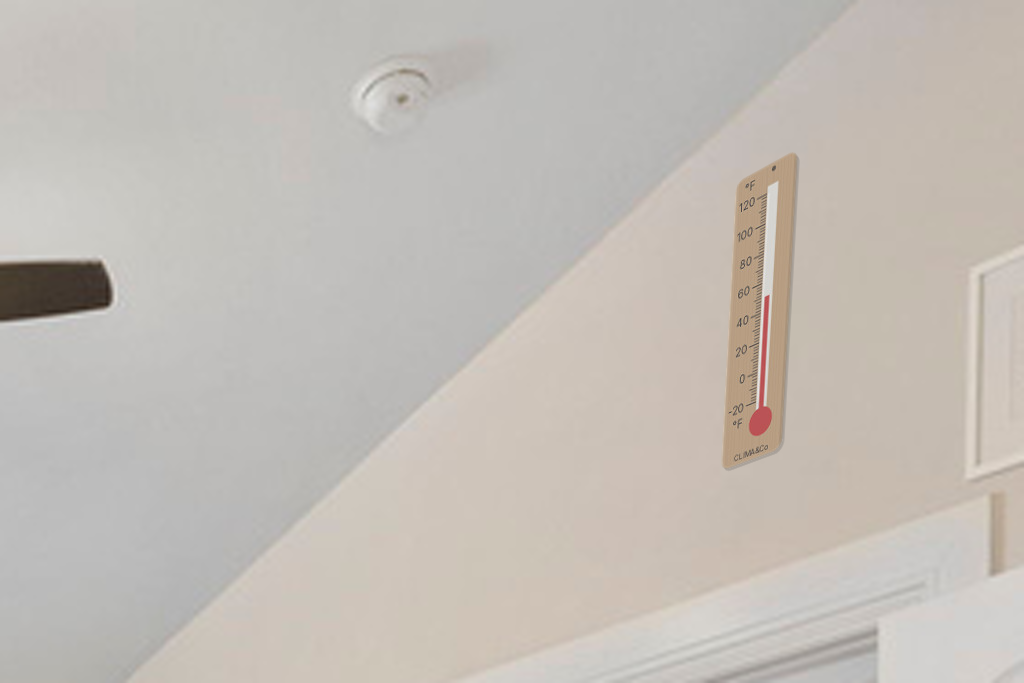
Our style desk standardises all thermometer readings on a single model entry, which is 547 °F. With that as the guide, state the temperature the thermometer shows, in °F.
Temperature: 50 °F
